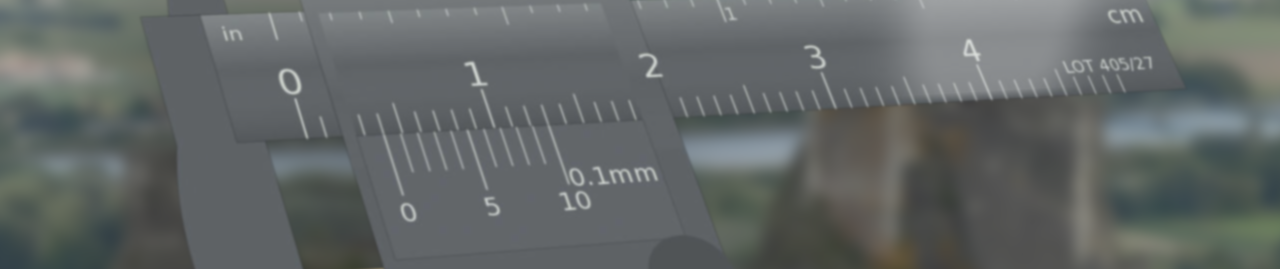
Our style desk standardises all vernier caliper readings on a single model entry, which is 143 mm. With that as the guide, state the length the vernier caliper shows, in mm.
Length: 4.0 mm
